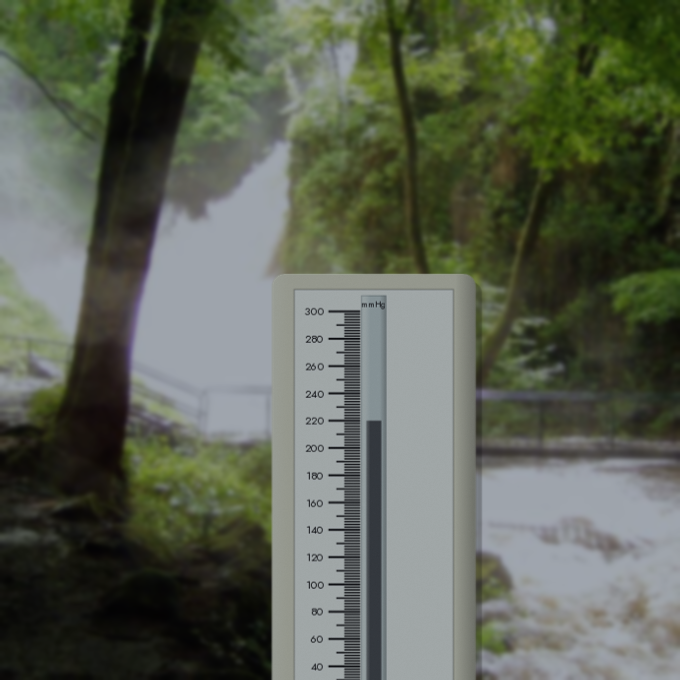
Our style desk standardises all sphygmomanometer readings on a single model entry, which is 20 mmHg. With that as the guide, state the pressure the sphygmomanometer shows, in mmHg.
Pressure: 220 mmHg
